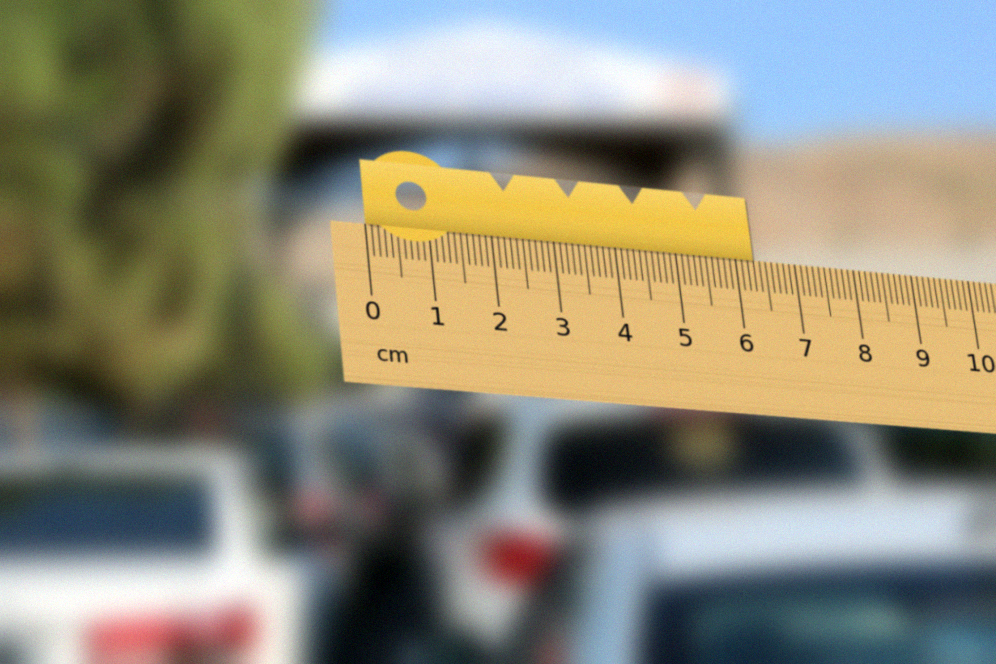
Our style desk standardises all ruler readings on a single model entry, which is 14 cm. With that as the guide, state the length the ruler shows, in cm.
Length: 6.3 cm
